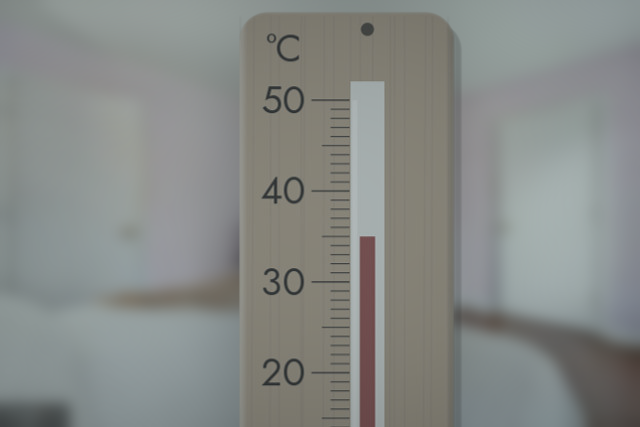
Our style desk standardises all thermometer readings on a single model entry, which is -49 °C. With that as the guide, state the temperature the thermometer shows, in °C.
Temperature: 35 °C
